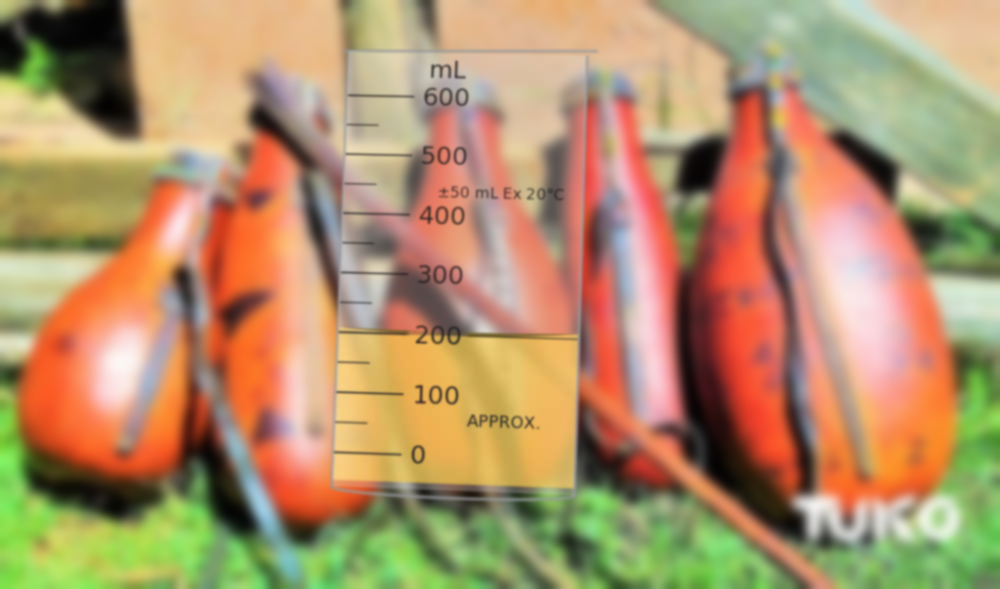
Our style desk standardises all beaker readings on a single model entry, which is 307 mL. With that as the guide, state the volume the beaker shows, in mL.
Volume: 200 mL
